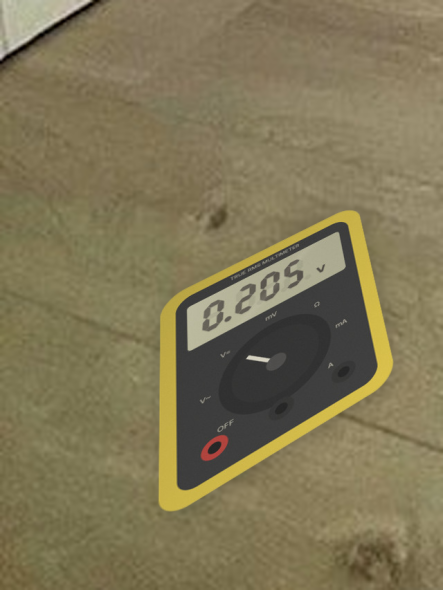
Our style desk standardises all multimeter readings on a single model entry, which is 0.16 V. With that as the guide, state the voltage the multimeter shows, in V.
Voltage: 0.205 V
